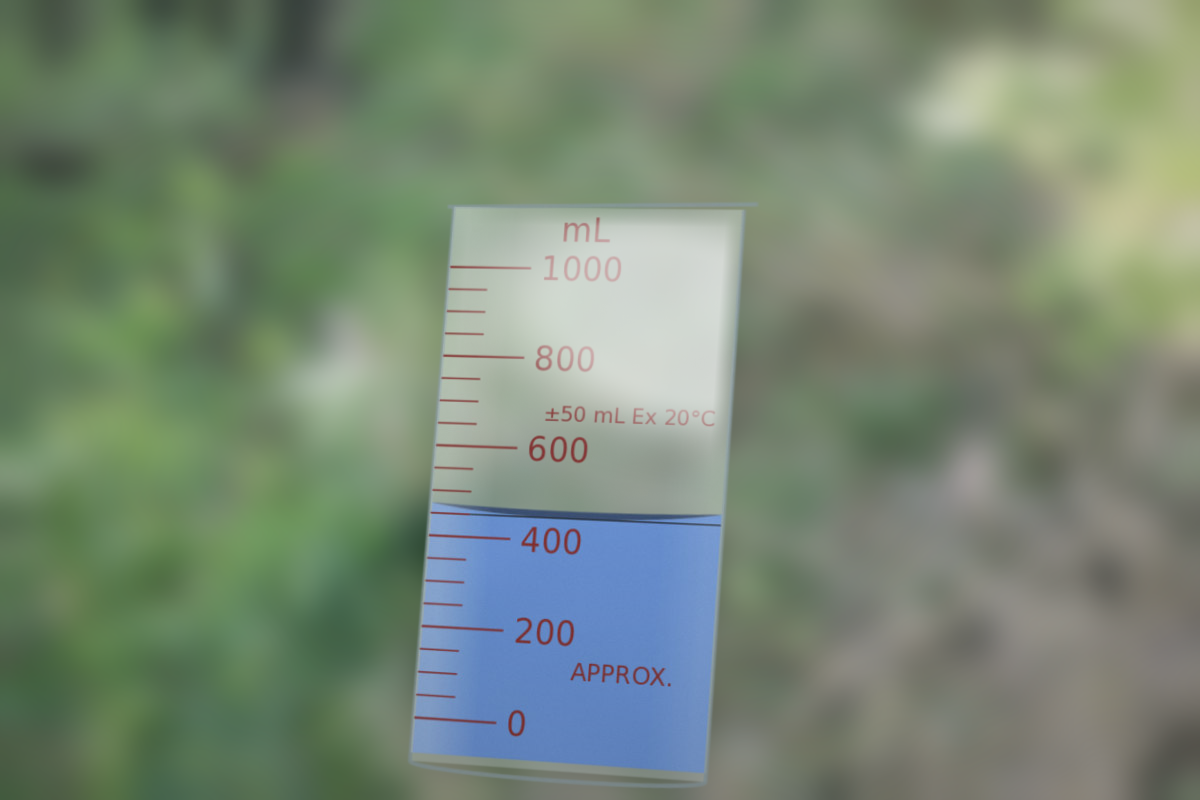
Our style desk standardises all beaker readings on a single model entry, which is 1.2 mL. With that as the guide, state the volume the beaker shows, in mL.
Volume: 450 mL
